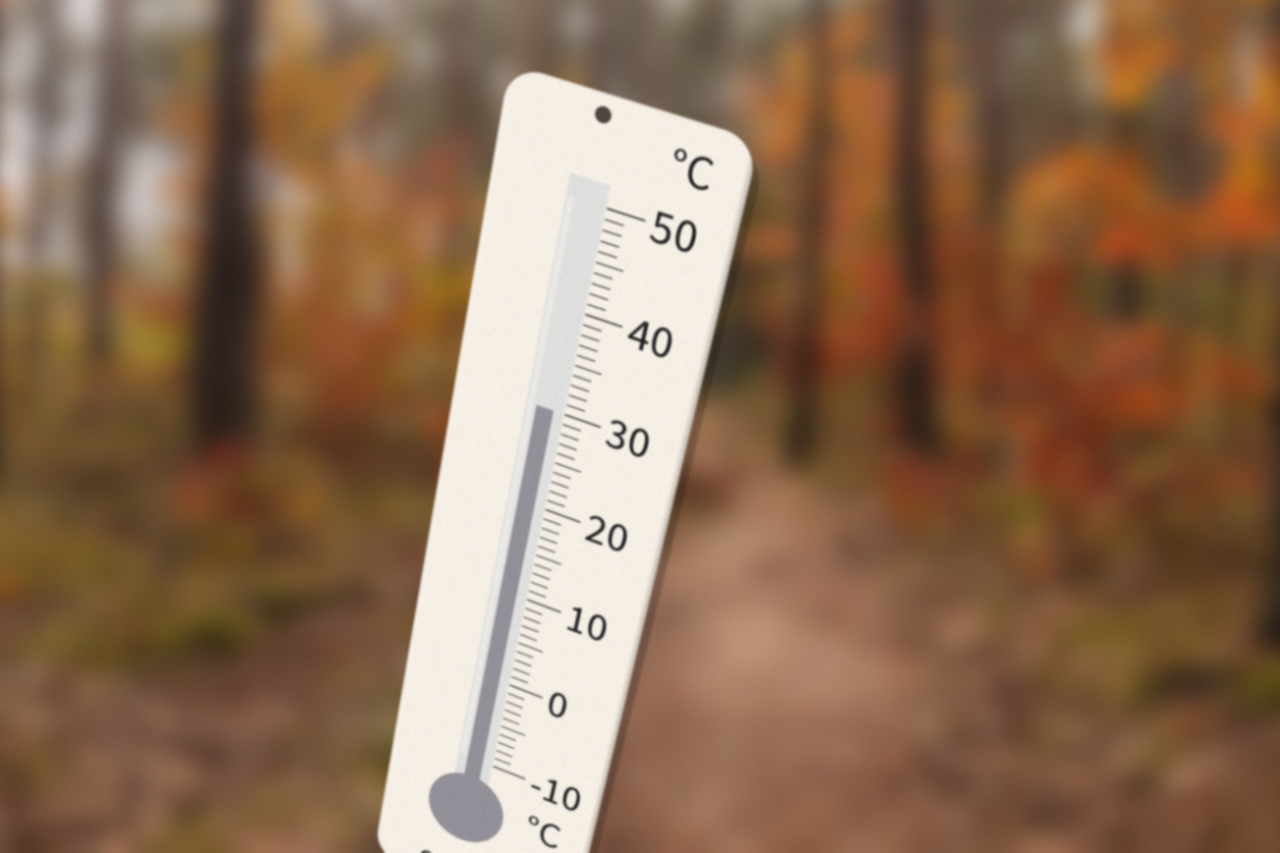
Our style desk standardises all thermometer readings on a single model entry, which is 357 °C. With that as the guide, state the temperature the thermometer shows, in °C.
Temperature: 30 °C
